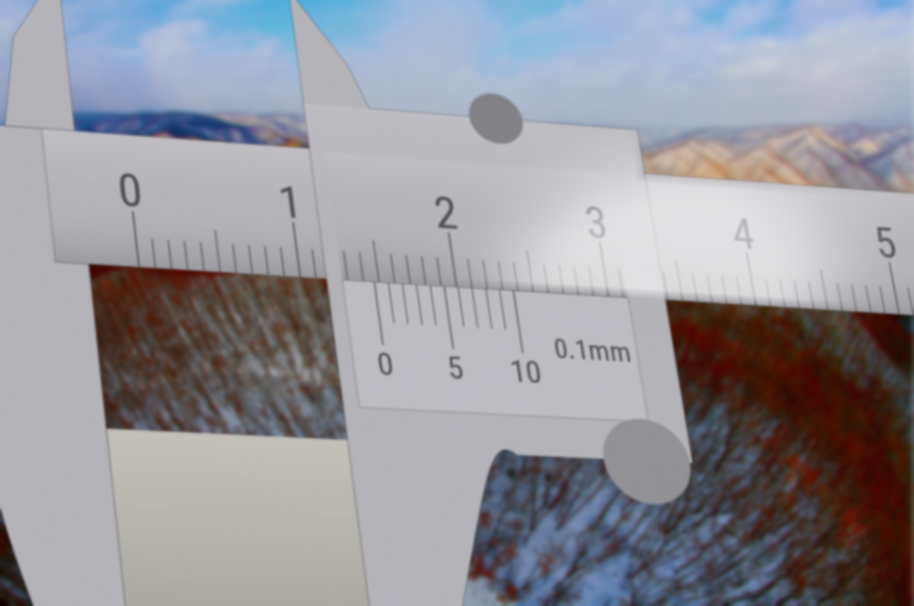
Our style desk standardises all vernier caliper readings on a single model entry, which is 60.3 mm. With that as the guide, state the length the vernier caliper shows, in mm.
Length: 14.7 mm
